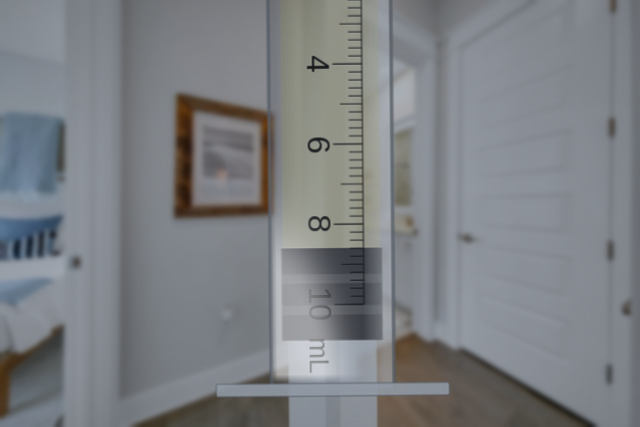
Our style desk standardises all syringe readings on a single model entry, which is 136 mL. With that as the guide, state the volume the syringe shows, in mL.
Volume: 8.6 mL
